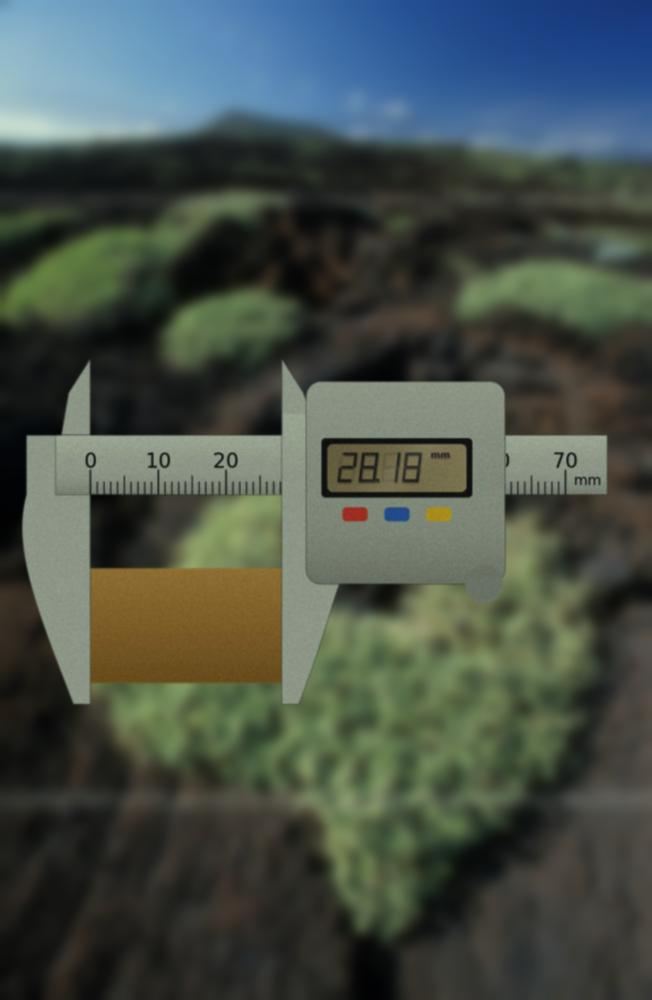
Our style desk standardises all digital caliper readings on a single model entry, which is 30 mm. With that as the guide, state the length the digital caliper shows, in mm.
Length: 28.18 mm
